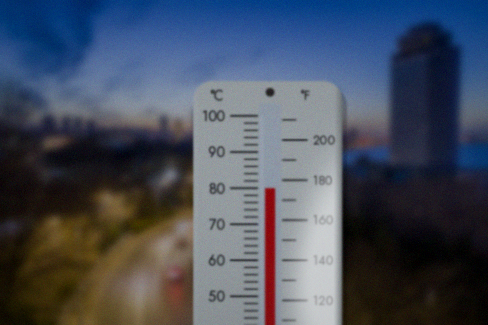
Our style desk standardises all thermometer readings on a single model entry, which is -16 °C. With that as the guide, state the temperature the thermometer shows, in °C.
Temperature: 80 °C
